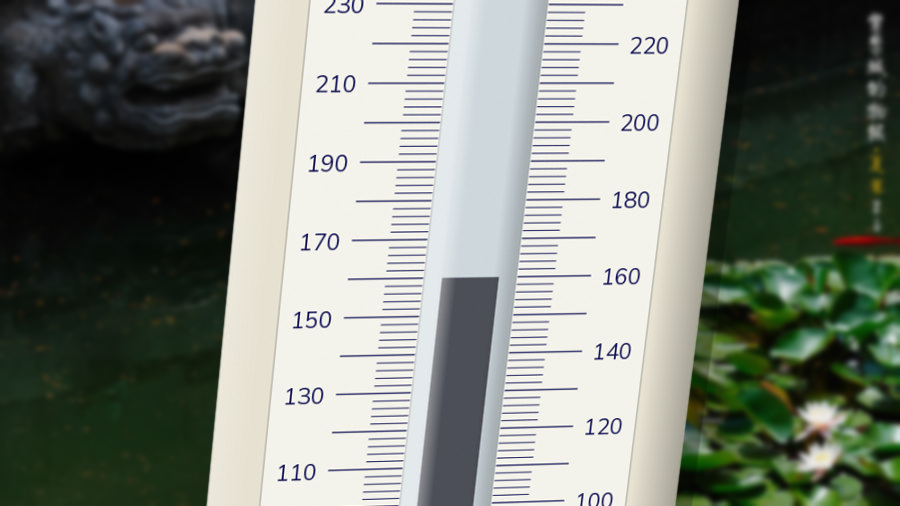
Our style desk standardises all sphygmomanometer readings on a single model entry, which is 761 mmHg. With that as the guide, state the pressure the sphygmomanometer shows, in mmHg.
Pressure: 160 mmHg
